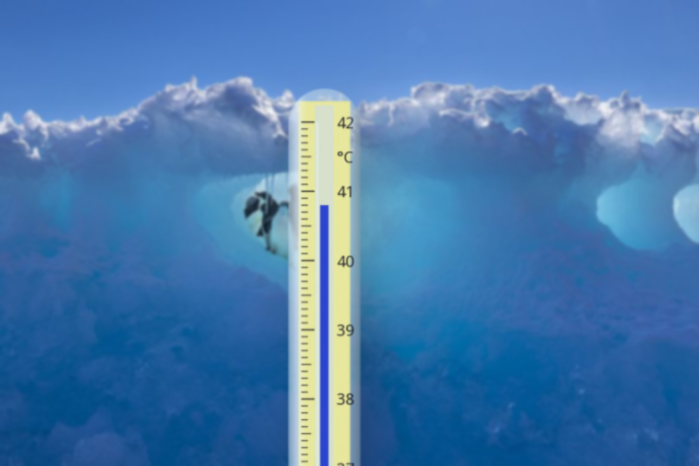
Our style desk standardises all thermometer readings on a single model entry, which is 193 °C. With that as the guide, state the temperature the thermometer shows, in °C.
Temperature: 40.8 °C
